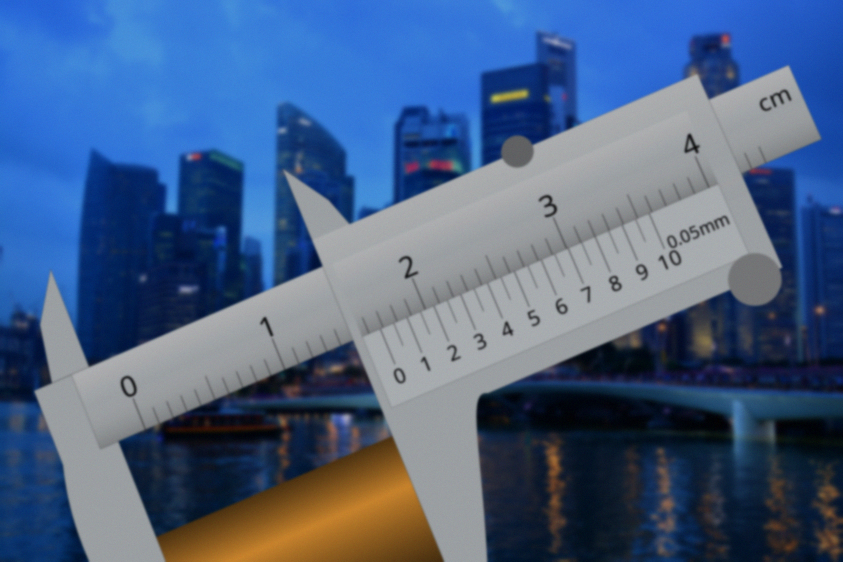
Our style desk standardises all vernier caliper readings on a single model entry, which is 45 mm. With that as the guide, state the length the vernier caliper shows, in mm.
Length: 16.8 mm
